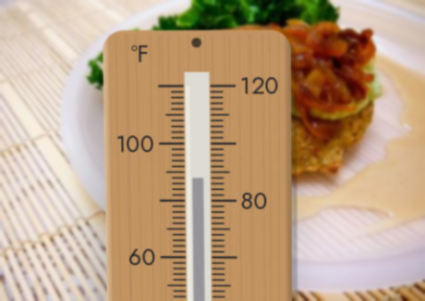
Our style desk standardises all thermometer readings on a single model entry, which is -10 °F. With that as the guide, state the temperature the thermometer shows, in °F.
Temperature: 88 °F
